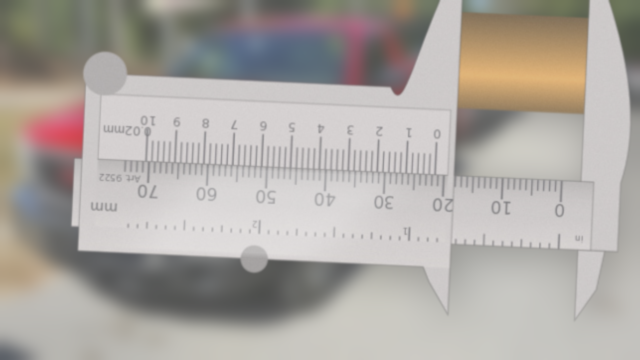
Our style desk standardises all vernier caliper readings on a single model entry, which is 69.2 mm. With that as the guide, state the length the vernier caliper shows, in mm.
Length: 21.5 mm
